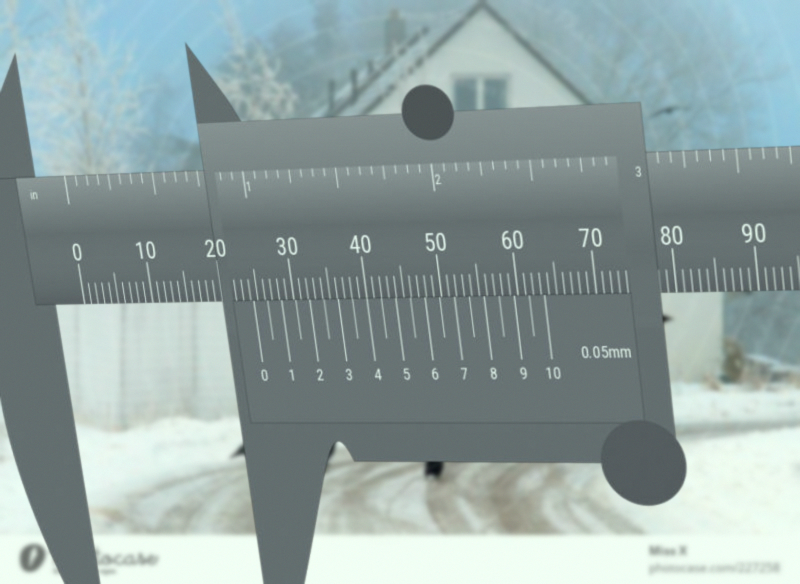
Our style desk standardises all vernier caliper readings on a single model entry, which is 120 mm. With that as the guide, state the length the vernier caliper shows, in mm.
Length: 24.4 mm
